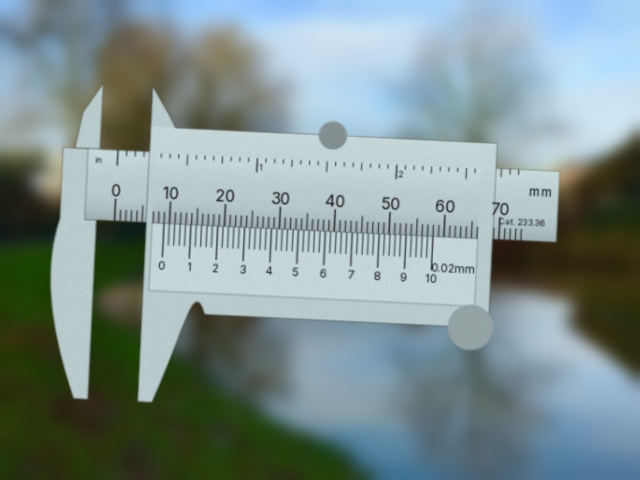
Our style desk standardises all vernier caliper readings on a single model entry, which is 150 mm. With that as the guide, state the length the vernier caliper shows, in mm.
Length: 9.0 mm
